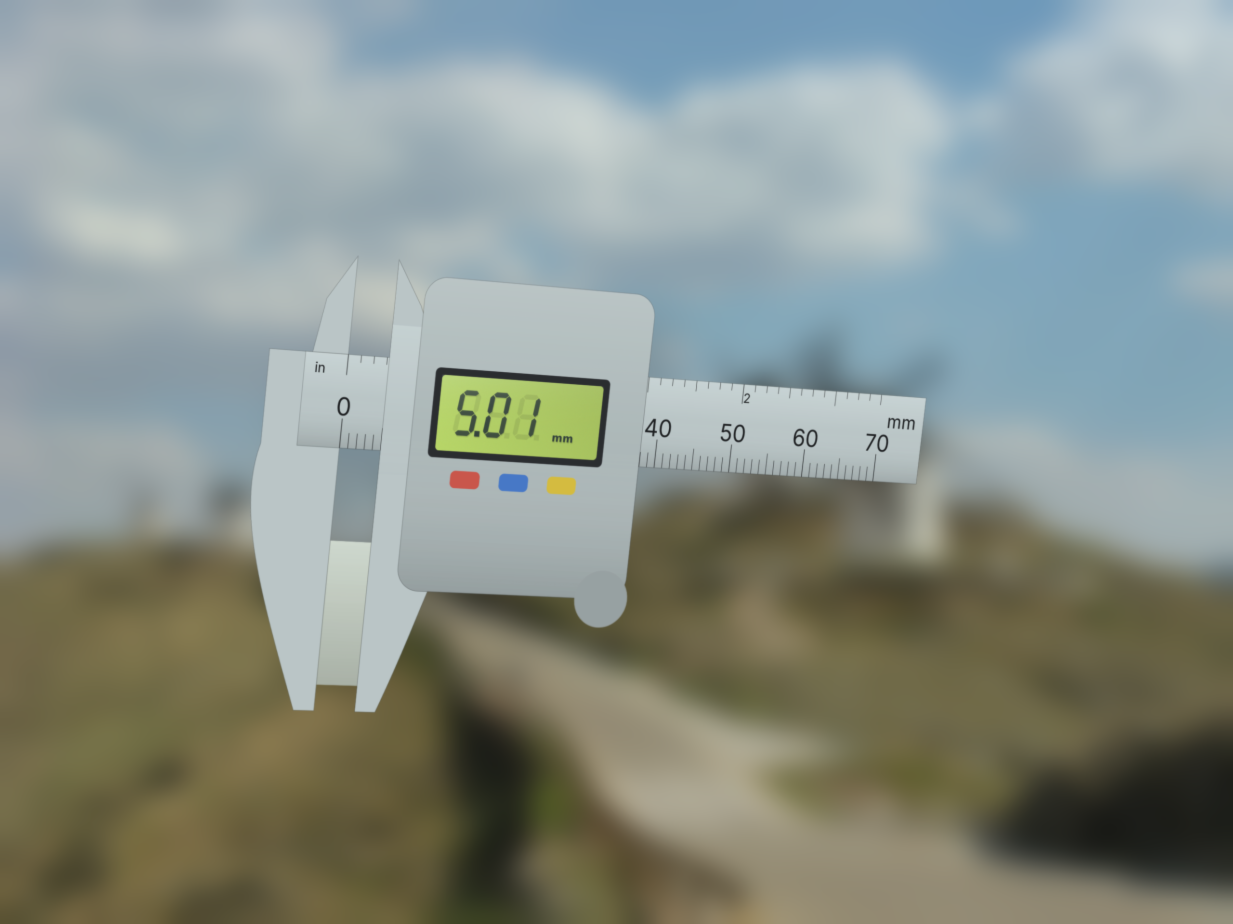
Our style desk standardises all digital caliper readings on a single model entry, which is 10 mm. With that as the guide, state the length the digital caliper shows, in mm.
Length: 5.01 mm
